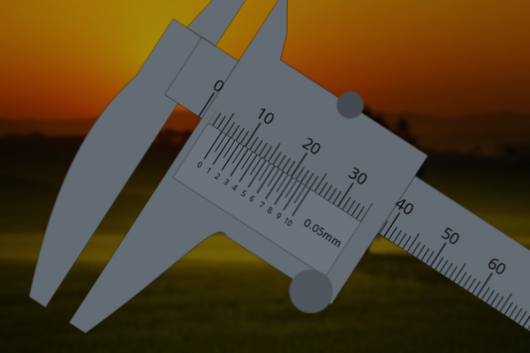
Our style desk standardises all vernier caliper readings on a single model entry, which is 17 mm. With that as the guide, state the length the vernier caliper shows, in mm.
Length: 5.0 mm
